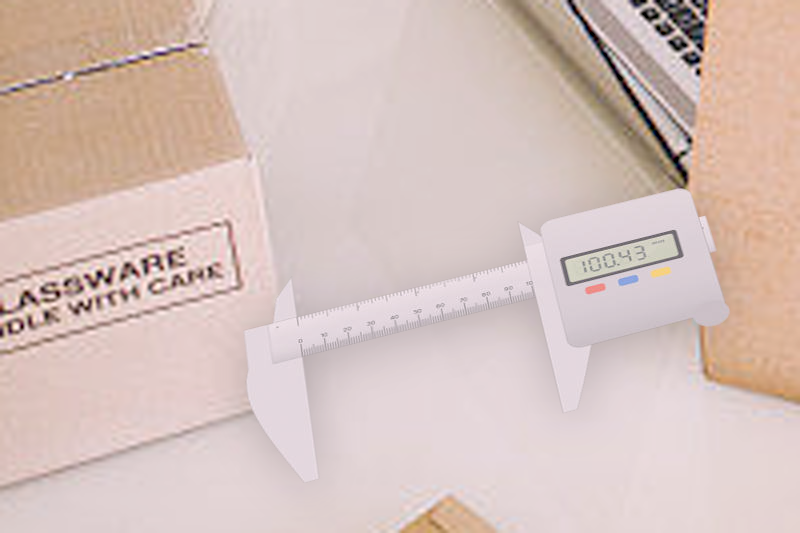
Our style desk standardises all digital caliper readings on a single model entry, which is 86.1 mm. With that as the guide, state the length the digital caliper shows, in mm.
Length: 100.43 mm
